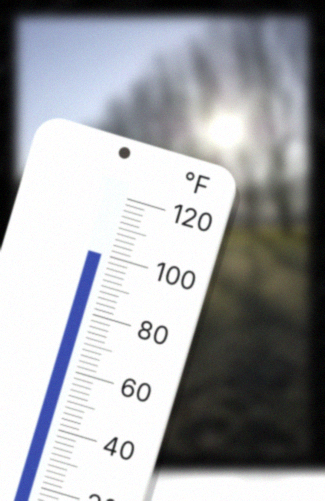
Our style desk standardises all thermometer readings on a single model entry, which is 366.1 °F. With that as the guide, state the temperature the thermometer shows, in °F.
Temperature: 100 °F
